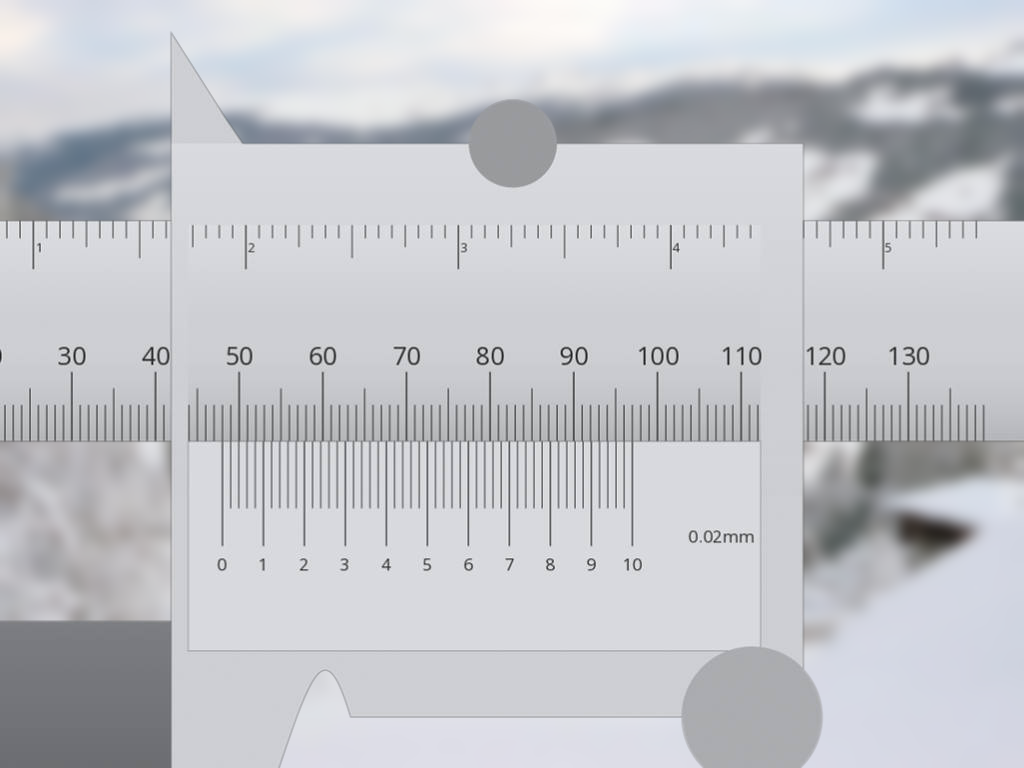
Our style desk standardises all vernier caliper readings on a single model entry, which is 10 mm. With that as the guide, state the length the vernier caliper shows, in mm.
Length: 48.0 mm
